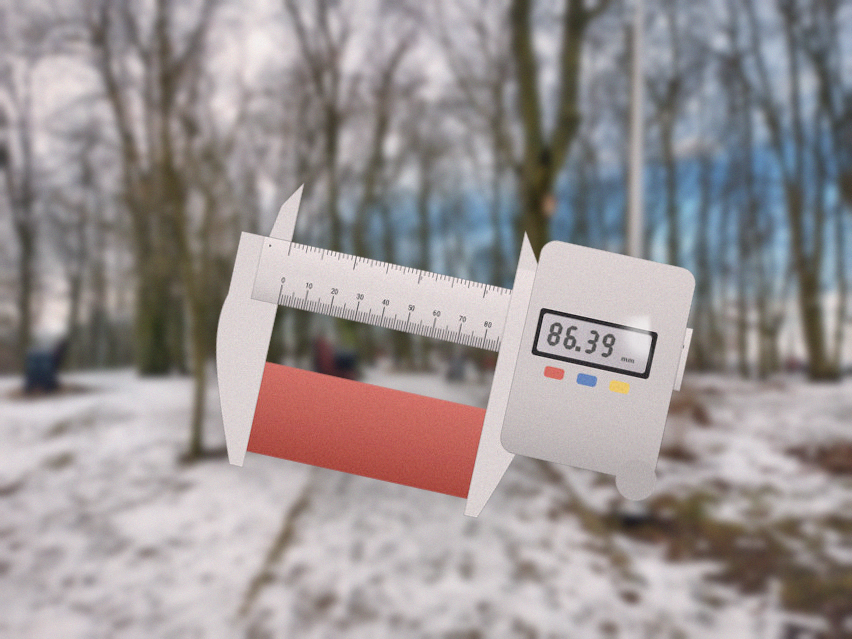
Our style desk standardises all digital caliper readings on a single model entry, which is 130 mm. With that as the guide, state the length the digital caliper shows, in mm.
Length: 86.39 mm
